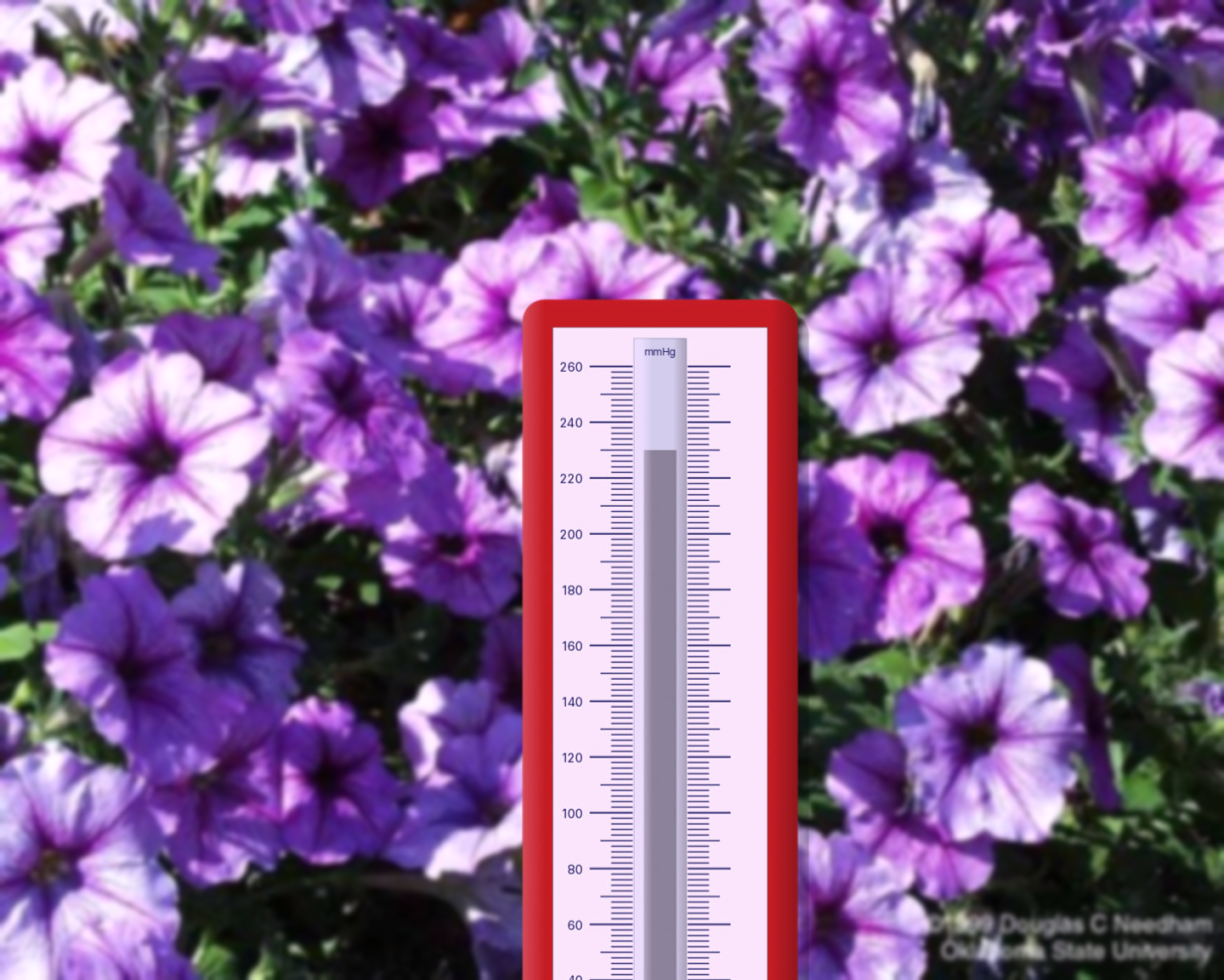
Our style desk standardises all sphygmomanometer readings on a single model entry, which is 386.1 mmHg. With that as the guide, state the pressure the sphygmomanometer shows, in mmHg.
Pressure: 230 mmHg
